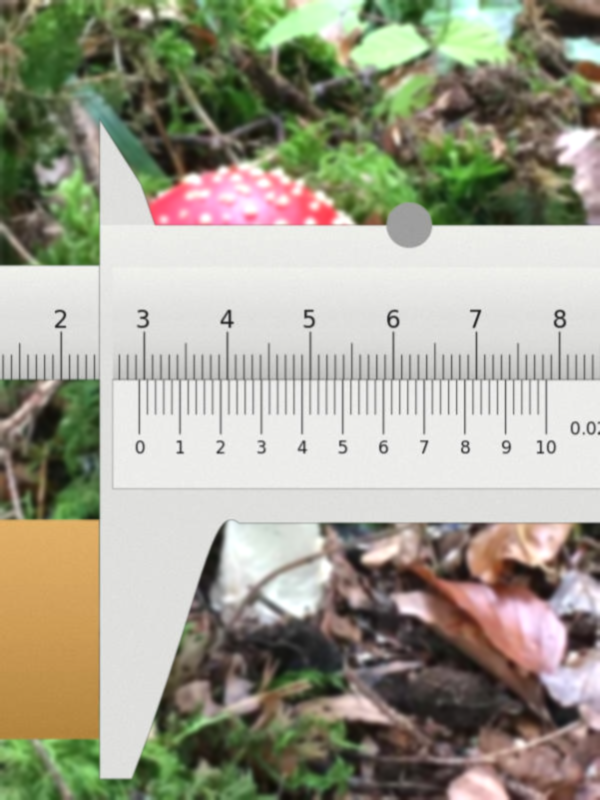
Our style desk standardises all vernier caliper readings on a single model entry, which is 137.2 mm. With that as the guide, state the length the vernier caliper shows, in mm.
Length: 29.4 mm
